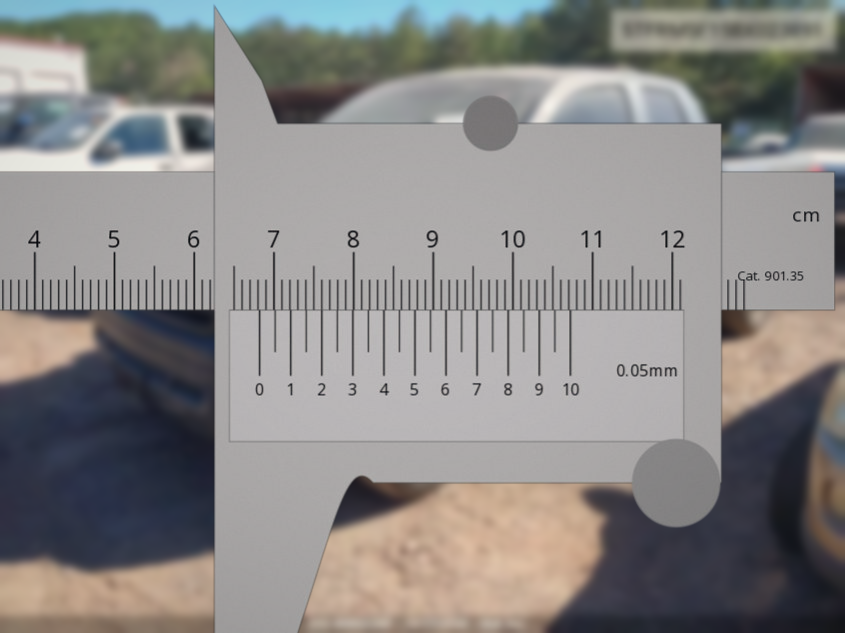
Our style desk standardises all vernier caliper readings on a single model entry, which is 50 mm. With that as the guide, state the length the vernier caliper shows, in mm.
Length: 68.2 mm
